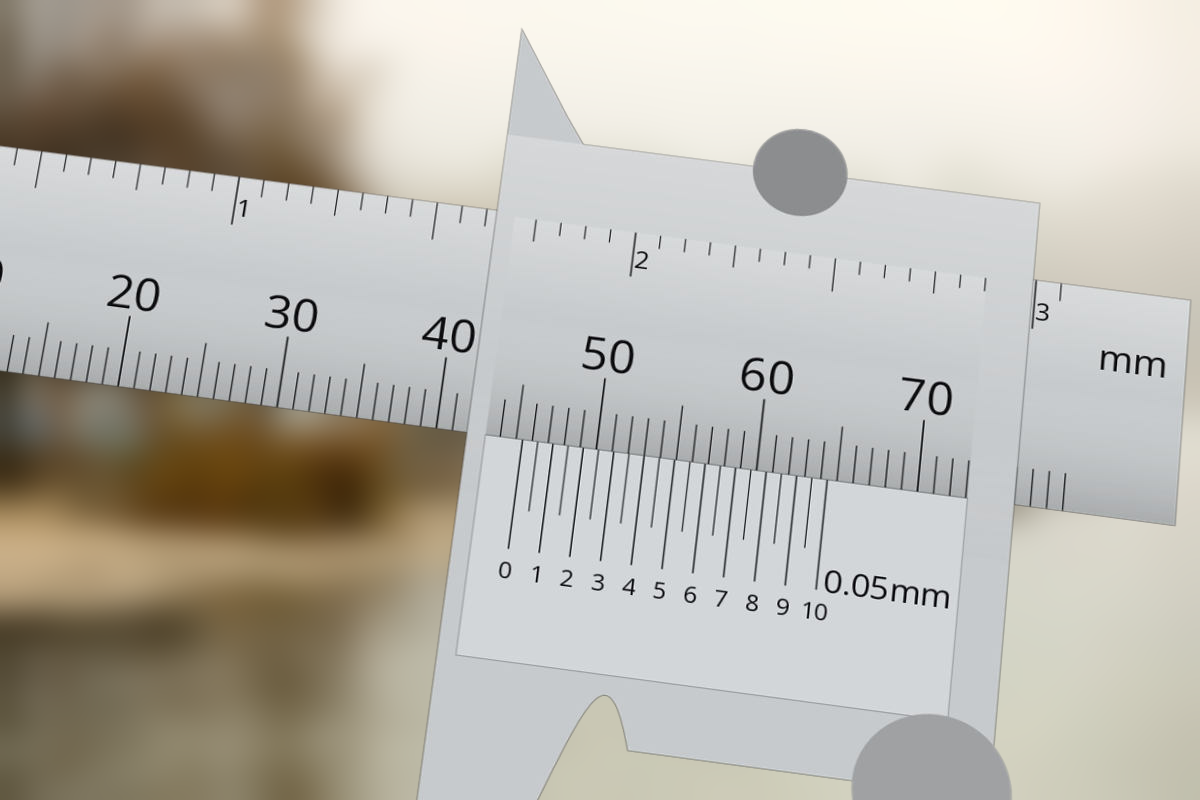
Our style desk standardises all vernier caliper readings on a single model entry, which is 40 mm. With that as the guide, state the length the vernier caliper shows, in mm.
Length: 45.4 mm
